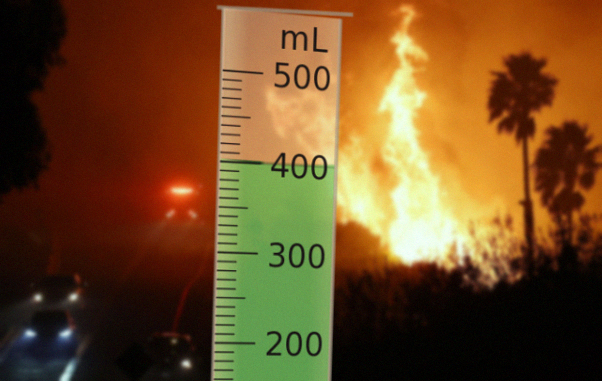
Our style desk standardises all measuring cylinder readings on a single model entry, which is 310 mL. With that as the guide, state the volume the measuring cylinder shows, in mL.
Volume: 400 mL
